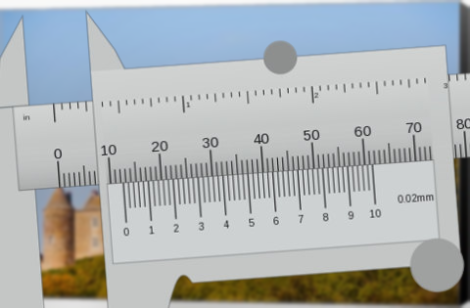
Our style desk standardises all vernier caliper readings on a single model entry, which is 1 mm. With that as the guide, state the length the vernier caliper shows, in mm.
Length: 12.5 mm
